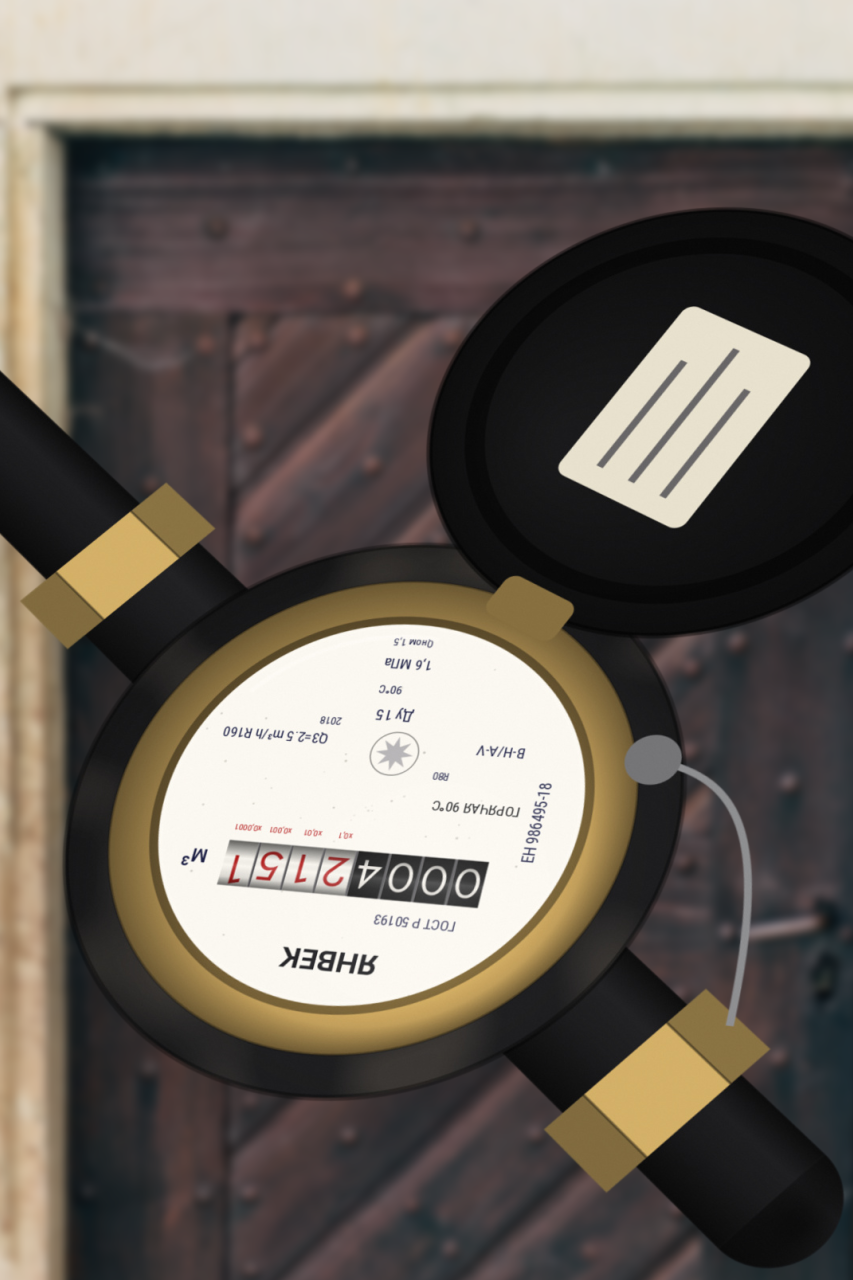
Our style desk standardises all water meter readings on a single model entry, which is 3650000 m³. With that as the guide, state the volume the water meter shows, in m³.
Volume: 4.2151 m³
